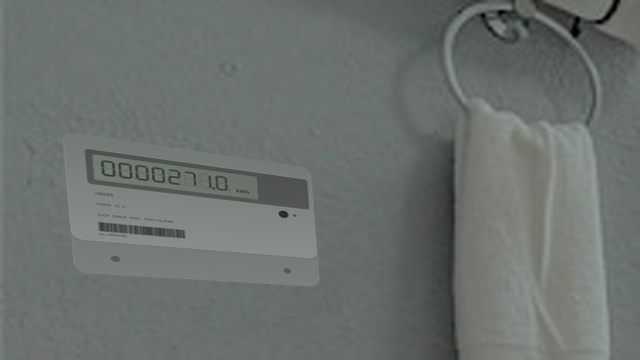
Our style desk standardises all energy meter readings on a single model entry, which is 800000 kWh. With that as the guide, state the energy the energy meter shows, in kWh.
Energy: 271.0 kWh
